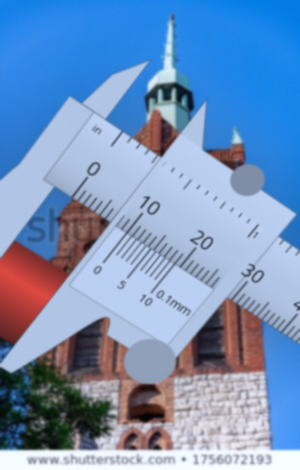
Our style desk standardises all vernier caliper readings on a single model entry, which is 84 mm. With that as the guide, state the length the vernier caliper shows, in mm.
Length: 10.0 mm
